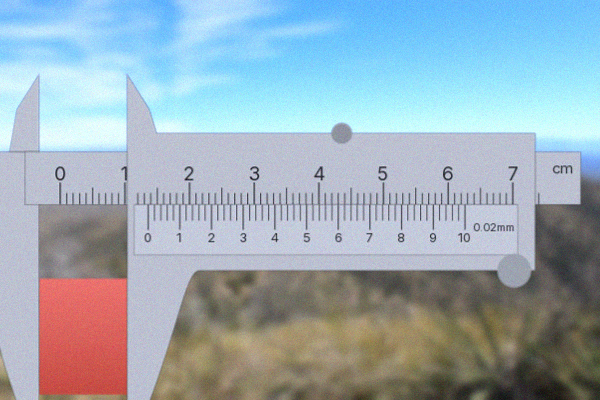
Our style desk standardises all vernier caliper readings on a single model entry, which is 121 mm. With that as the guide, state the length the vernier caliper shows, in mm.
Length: 13.6 mm
